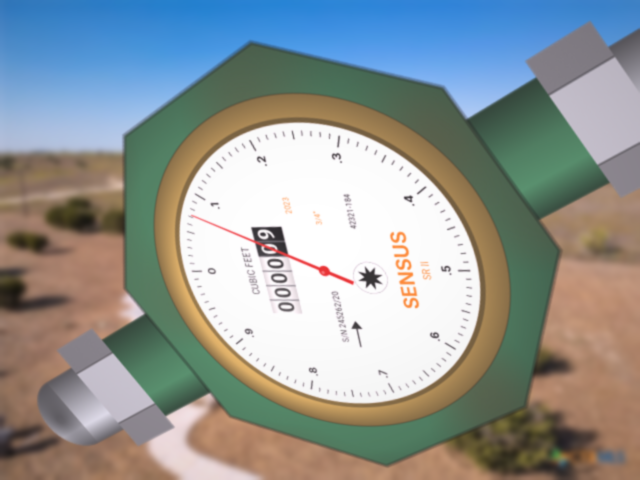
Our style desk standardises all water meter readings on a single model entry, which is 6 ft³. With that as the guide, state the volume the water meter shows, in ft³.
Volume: 9.07 ft³
